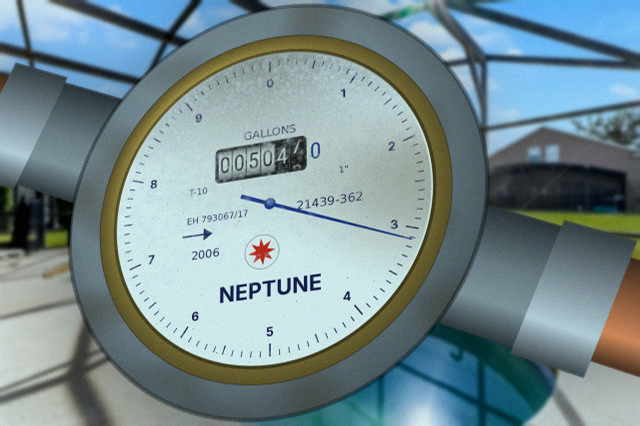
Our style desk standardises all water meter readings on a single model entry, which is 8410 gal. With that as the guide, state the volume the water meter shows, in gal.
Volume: 50473.1 gal
